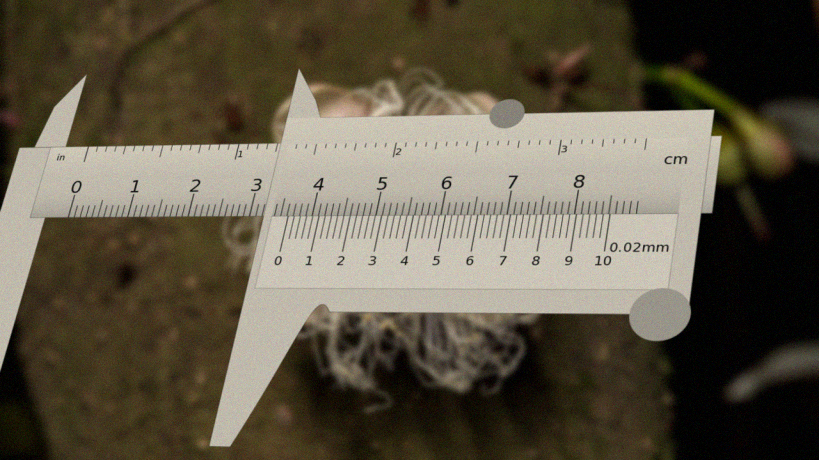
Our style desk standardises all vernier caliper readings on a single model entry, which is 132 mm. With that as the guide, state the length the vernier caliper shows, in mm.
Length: 36.2 mm
